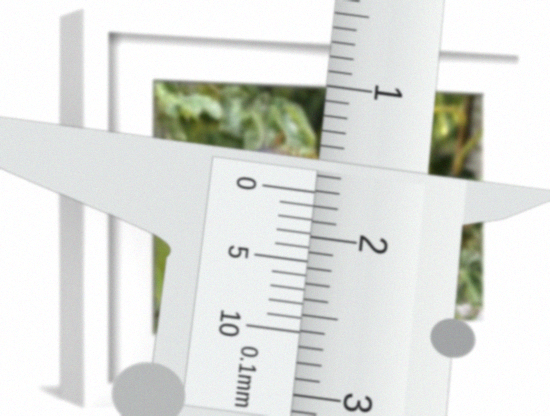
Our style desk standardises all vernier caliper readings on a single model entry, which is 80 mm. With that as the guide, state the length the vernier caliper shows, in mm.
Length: 17.1 mm
